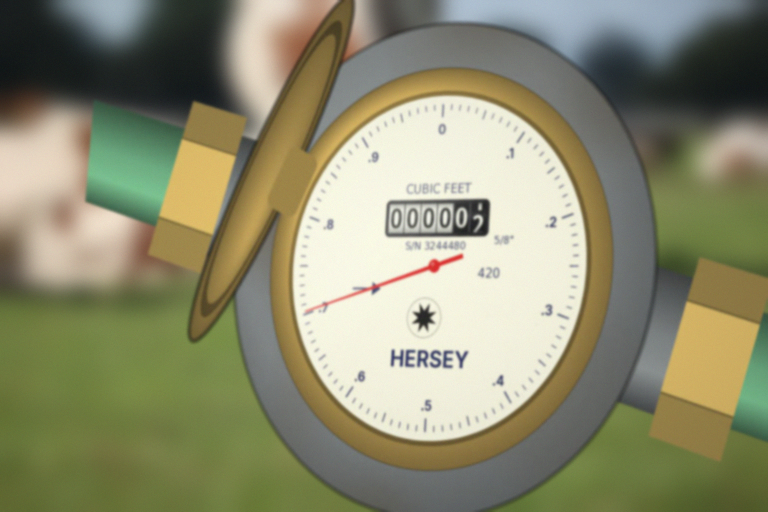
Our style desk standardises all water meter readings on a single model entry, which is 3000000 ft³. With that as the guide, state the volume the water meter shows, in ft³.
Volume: 1.70 ft³
